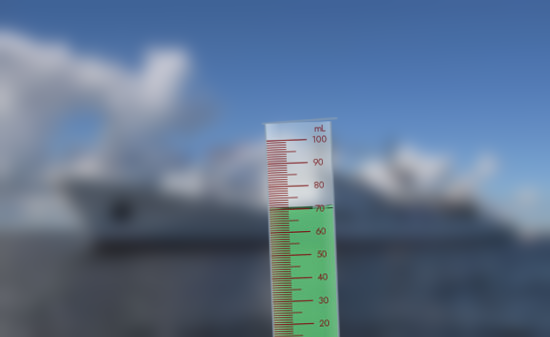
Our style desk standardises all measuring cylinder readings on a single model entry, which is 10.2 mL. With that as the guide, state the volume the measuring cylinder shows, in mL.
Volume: 70 mL
